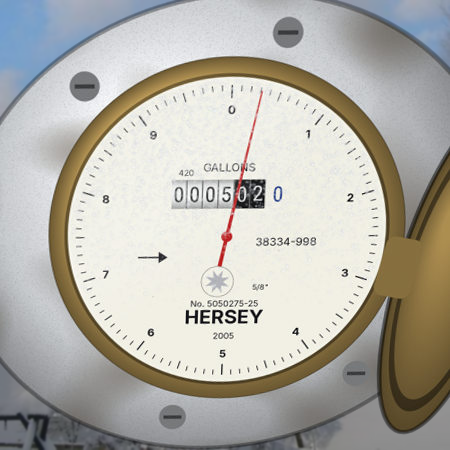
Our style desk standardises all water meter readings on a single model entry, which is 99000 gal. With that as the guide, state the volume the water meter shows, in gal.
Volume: 5020.3 gal
